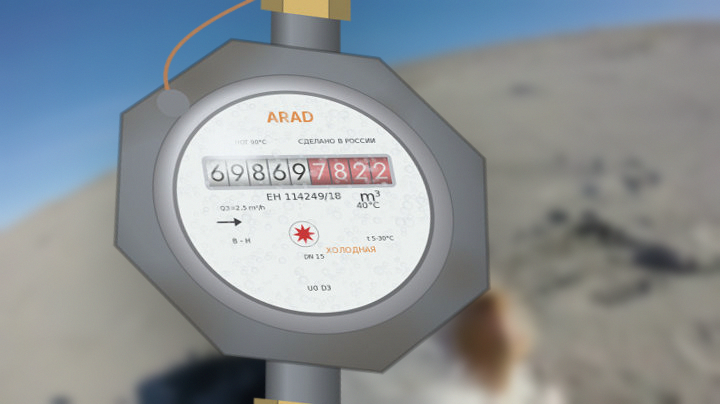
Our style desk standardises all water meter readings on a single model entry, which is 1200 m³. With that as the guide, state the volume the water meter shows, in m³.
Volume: 69869.7822 m³
